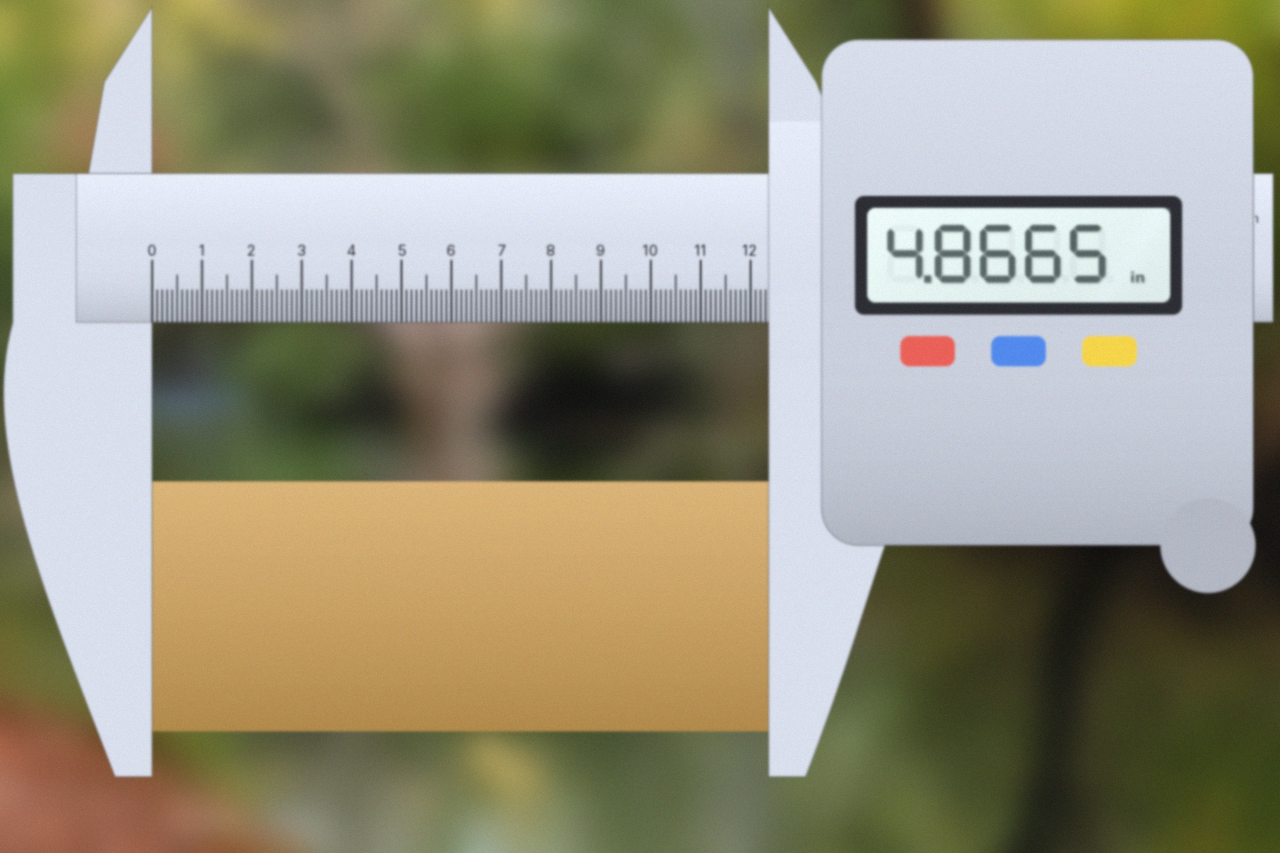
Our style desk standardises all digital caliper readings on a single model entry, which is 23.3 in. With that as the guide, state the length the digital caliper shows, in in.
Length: 4.8665 in
